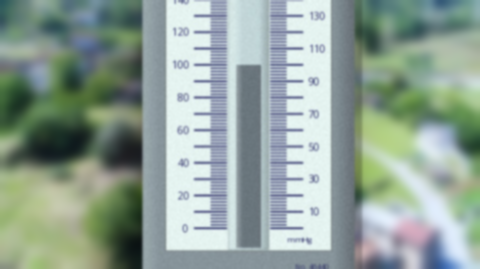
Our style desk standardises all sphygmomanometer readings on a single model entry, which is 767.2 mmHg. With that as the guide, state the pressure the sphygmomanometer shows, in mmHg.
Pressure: 100 mmHg
